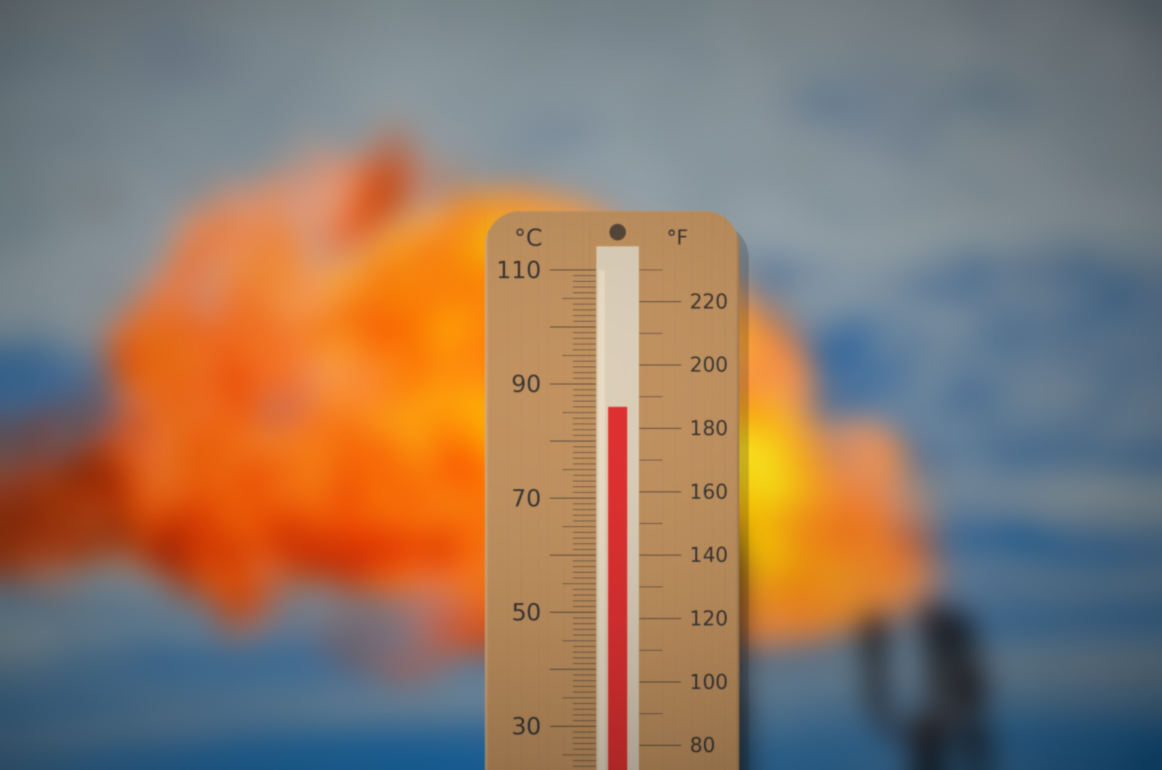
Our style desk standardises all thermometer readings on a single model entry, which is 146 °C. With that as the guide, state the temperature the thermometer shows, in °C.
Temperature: 86 °C
